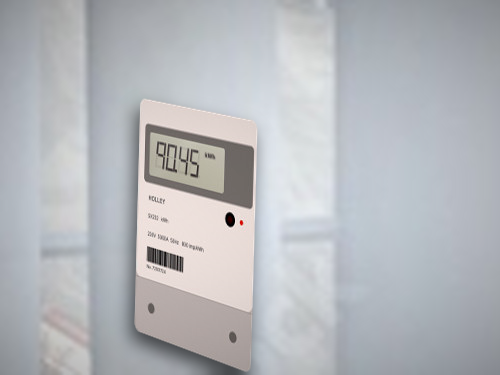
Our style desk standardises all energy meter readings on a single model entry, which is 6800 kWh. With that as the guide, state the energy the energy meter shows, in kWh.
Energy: 90.45 kWh
